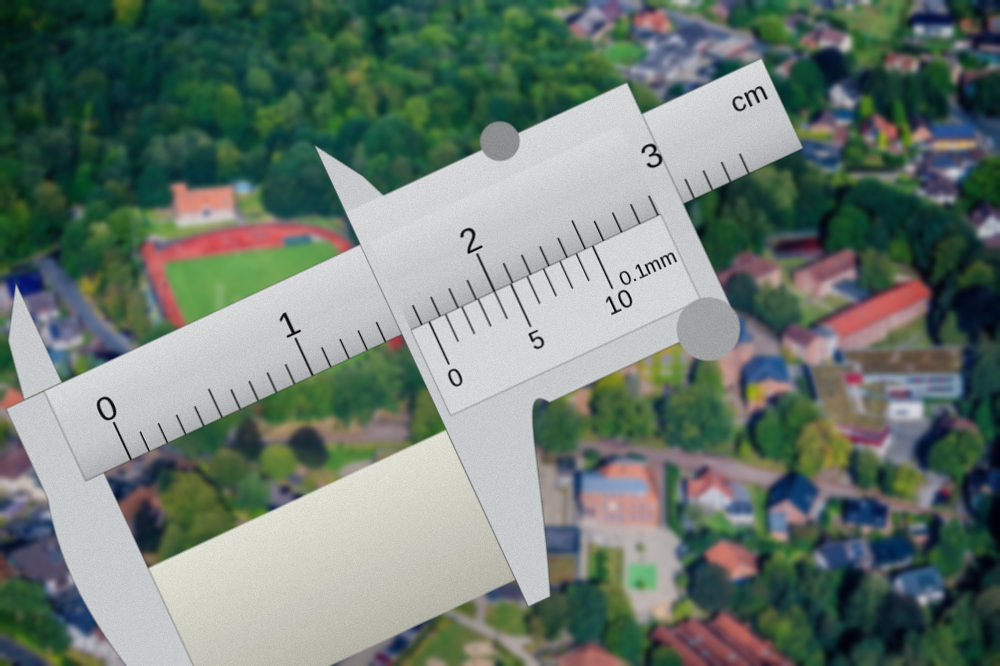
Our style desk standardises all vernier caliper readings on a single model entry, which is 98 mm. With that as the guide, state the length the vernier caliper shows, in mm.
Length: 16.4 mm
